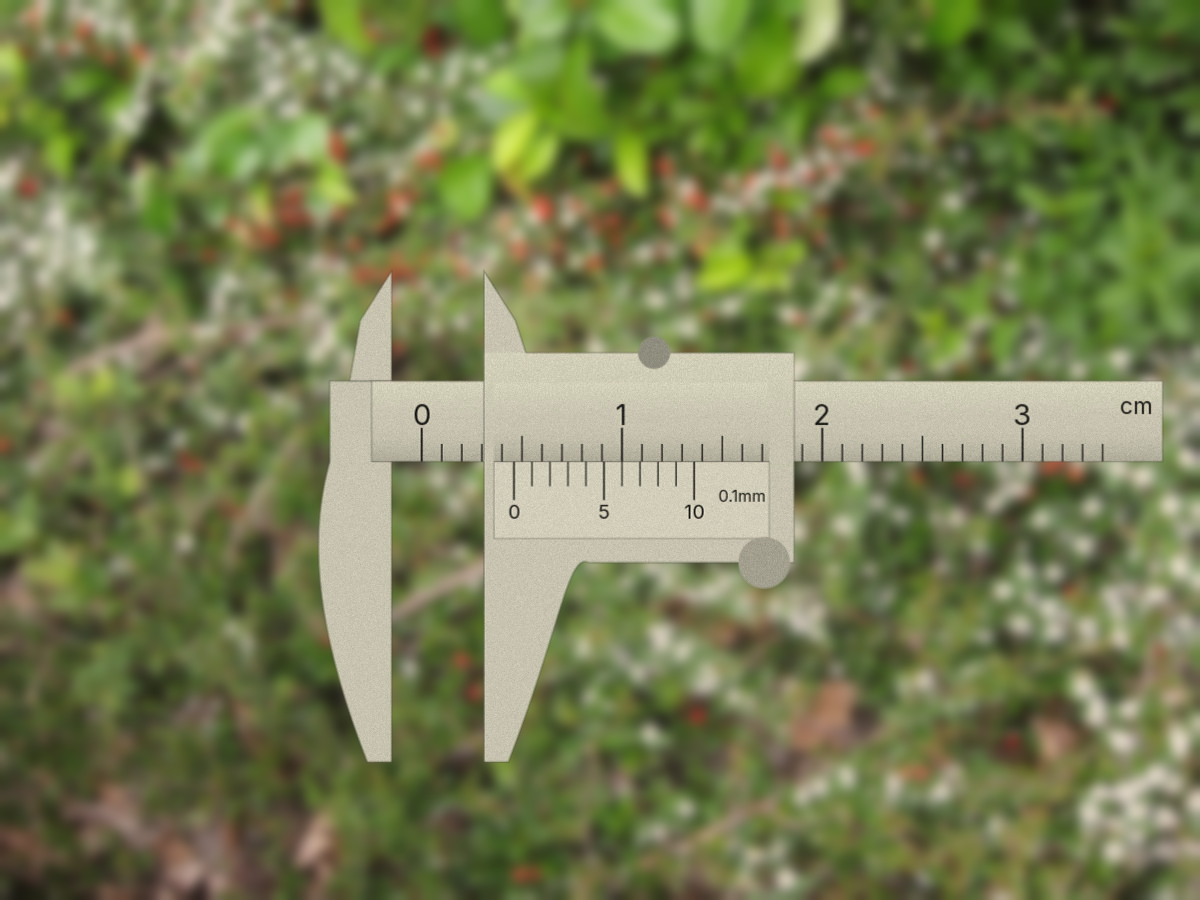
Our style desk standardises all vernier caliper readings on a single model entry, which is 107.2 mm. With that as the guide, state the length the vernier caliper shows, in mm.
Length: 4.6 mm
